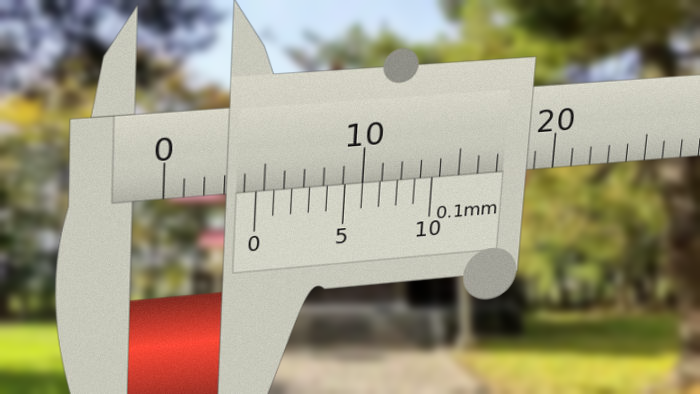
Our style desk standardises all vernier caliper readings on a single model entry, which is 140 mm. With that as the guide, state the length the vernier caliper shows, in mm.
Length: 4.6 mm
